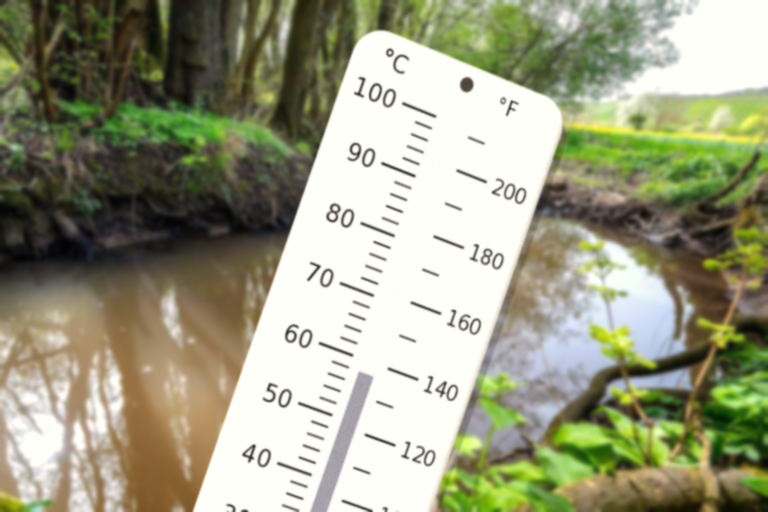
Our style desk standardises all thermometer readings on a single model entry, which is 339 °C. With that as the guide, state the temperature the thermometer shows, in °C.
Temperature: 58 °C
